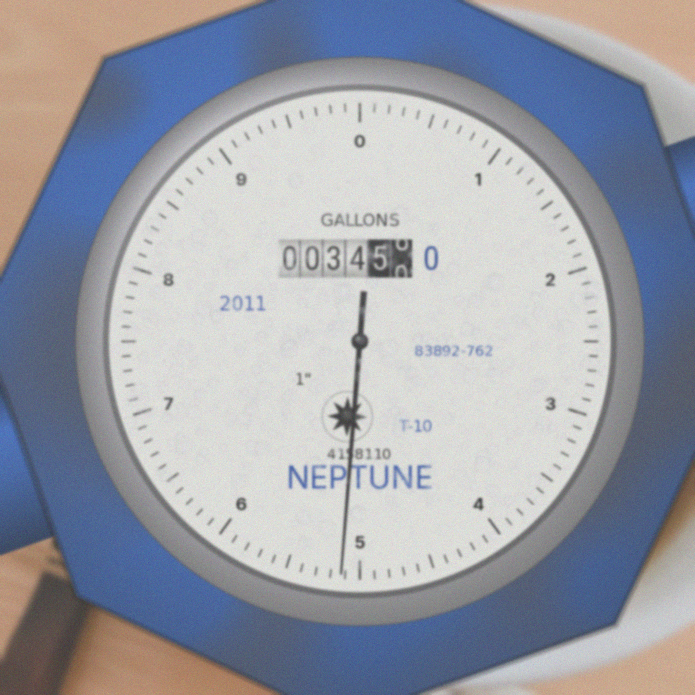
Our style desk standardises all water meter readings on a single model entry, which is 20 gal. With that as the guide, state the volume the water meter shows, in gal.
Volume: 34585.1 gal
